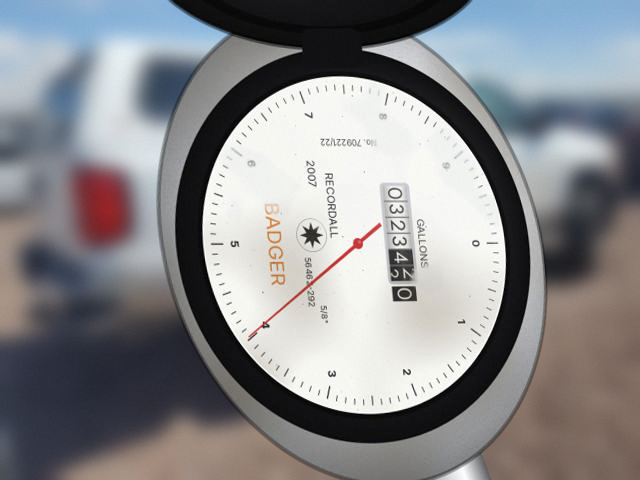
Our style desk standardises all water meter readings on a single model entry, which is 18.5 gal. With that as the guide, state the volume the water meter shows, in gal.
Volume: 323424.0 gal
